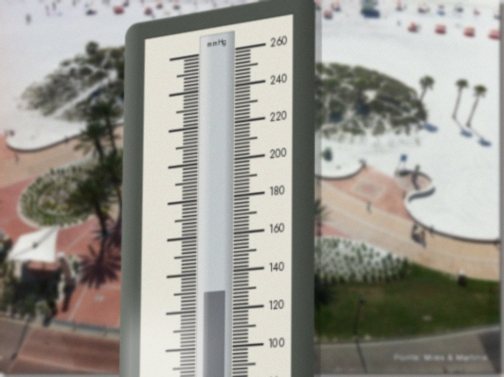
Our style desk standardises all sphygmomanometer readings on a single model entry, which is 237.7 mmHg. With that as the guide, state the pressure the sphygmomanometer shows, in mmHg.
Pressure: 130 mmHg
